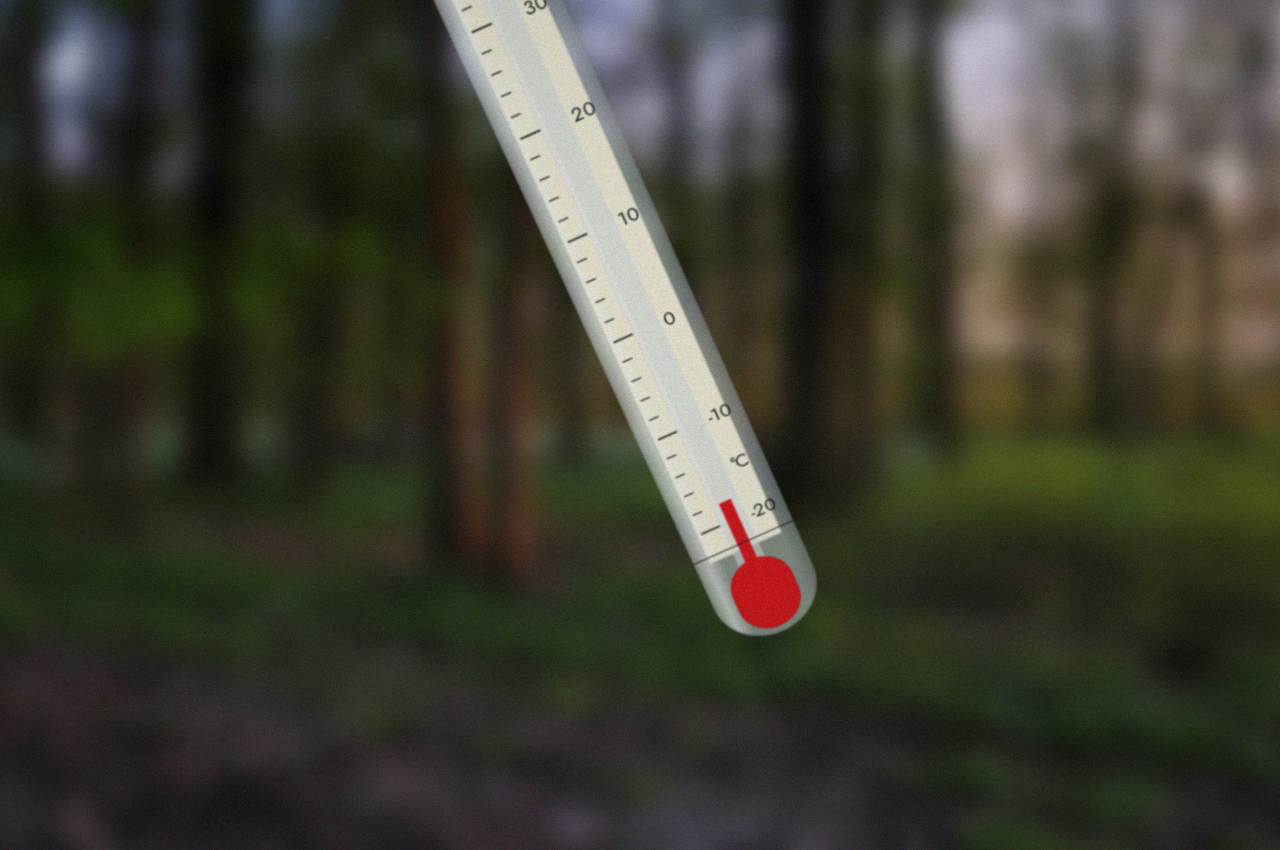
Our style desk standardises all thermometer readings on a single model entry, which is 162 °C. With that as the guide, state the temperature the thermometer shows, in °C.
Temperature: -18 °C
